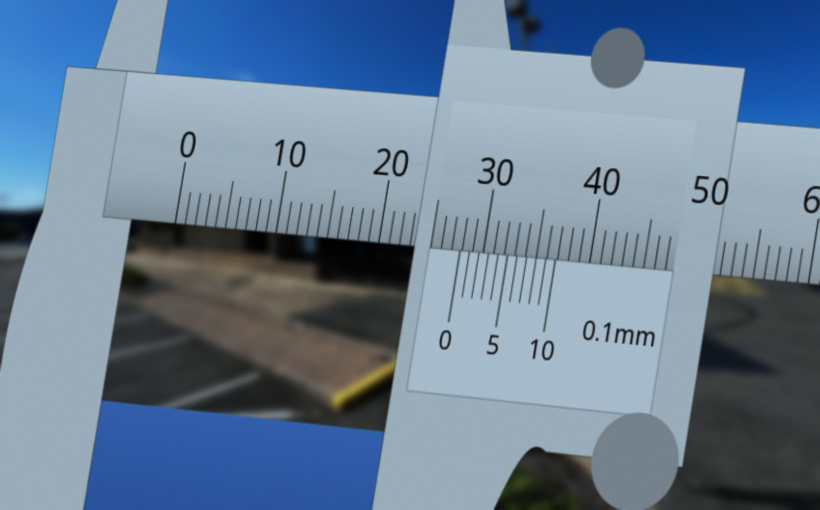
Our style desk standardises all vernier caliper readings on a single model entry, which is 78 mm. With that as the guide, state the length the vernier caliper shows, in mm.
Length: 27.8 mm
